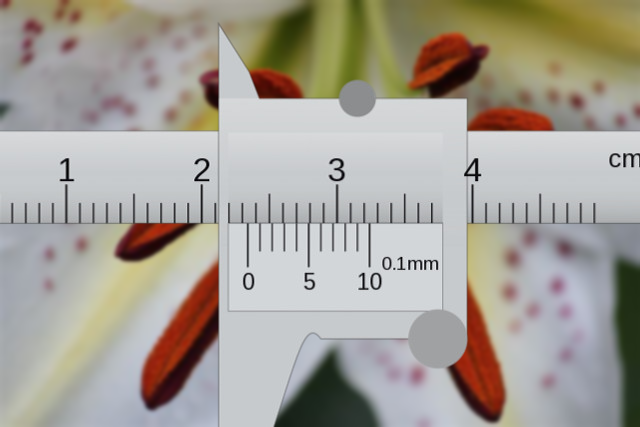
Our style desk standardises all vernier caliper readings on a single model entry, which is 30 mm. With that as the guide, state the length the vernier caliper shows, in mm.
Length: 23.4 mm
